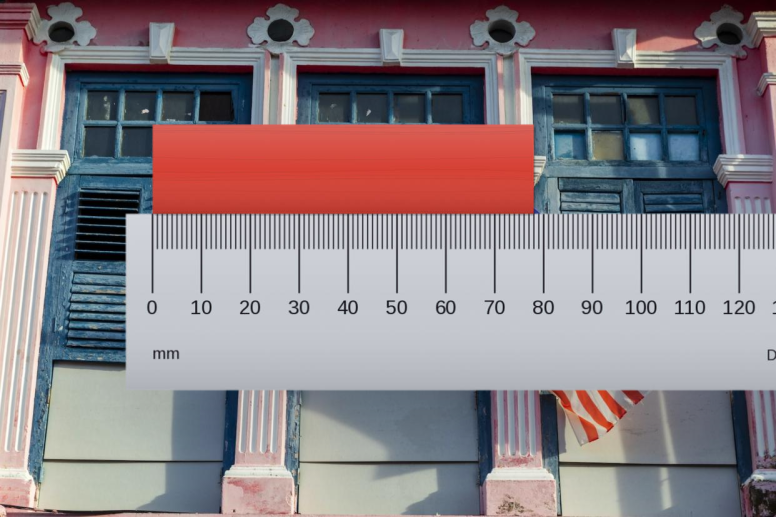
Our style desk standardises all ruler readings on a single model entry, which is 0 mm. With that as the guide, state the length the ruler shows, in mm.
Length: 78 mm
